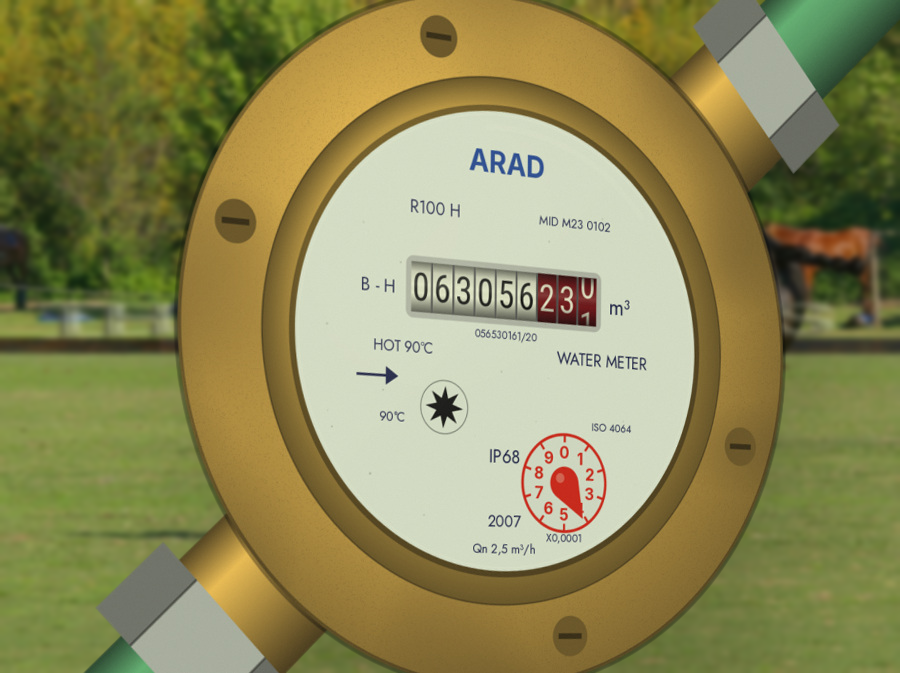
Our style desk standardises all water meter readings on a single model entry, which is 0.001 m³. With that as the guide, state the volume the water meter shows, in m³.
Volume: 63056.2304 m³
